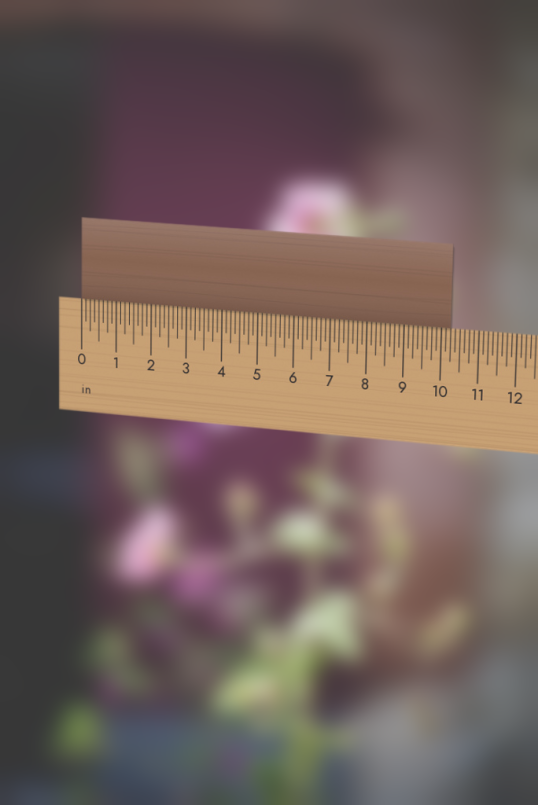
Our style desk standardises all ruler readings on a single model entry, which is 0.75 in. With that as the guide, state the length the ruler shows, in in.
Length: 10.25 in
